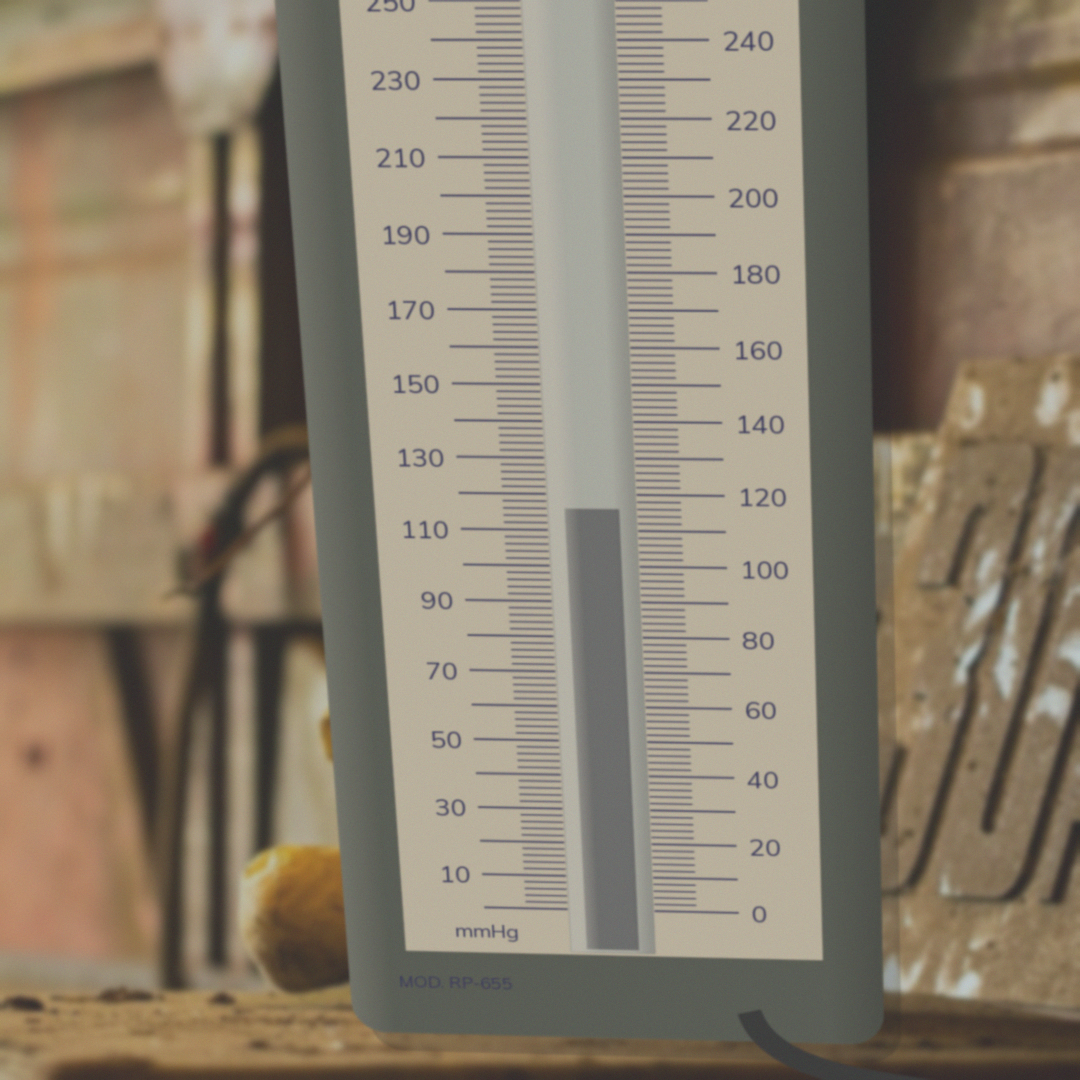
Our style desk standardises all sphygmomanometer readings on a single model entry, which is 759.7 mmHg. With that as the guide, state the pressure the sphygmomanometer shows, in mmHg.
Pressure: 116 mmHg
